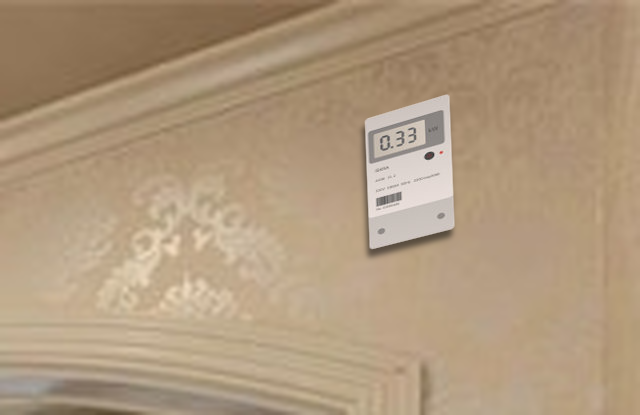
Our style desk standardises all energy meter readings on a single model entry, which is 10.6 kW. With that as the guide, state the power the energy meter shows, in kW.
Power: 0.33 kW
